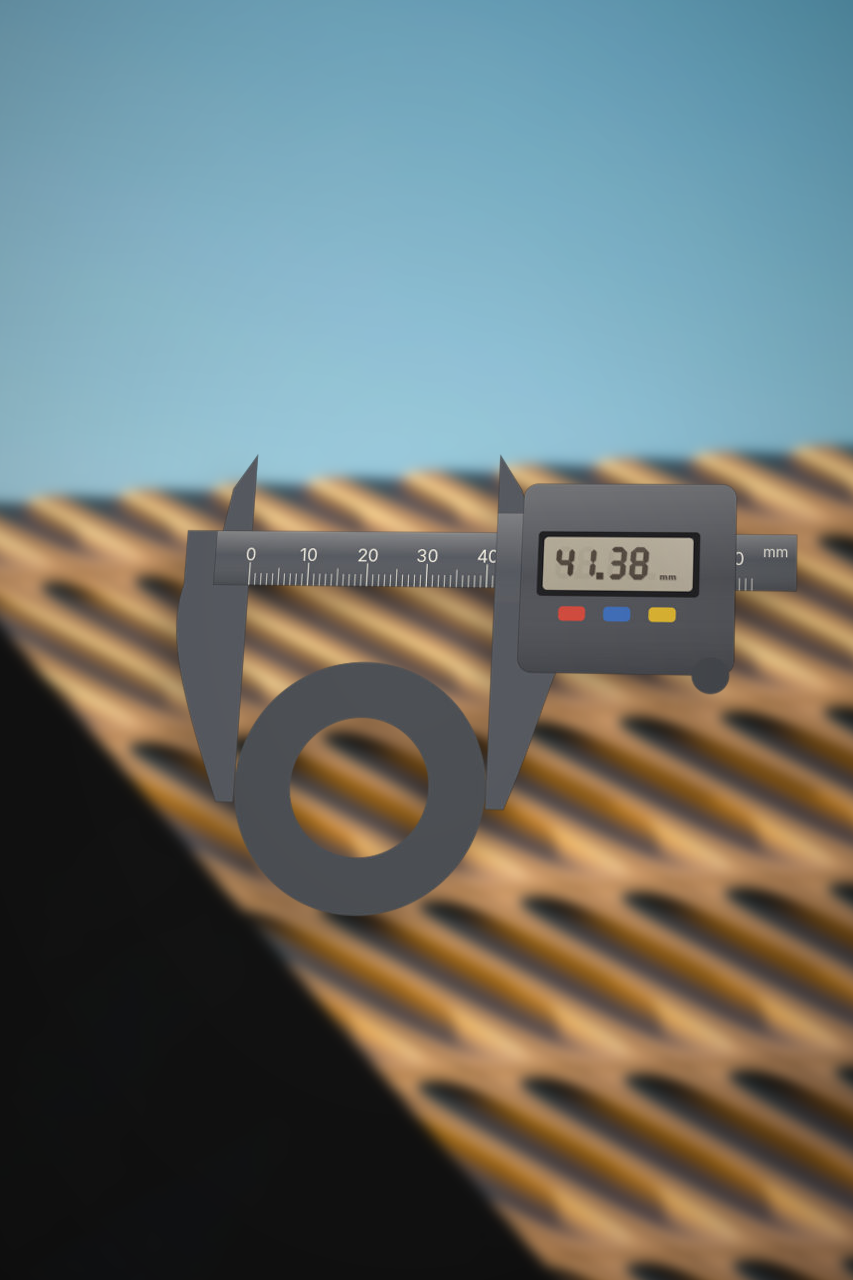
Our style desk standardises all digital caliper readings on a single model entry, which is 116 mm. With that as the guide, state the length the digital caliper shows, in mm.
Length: 41.38 mm
